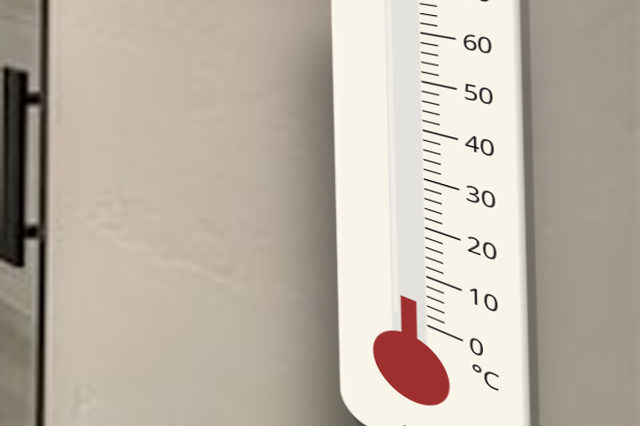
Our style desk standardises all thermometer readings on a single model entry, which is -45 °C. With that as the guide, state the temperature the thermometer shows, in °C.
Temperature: 4 °C
